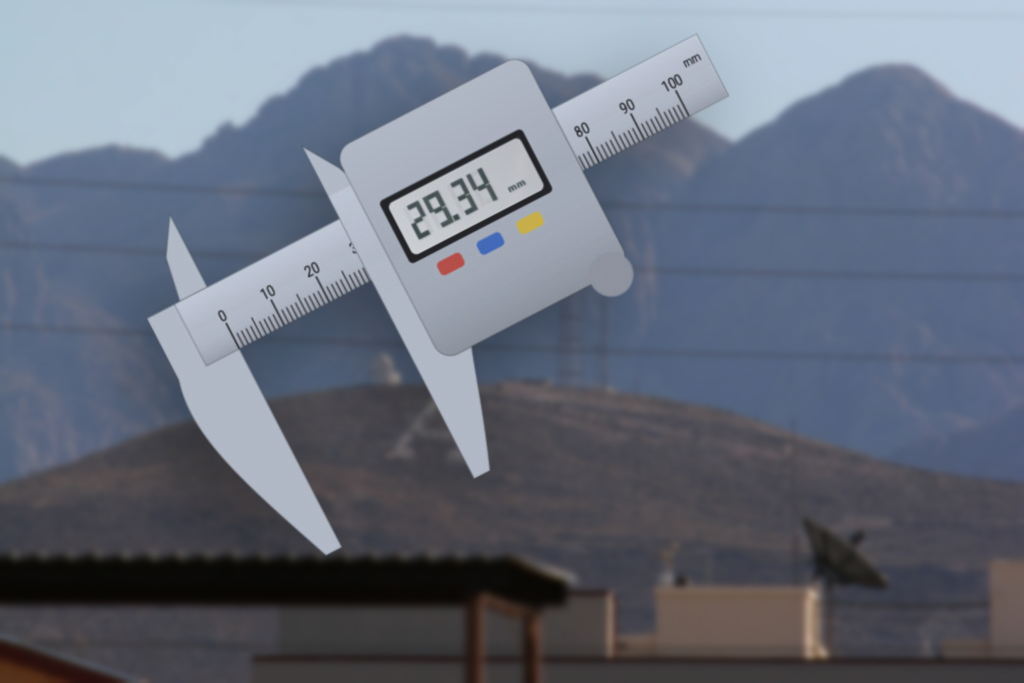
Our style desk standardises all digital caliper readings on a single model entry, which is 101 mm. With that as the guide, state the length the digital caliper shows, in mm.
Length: 29.34 mm
